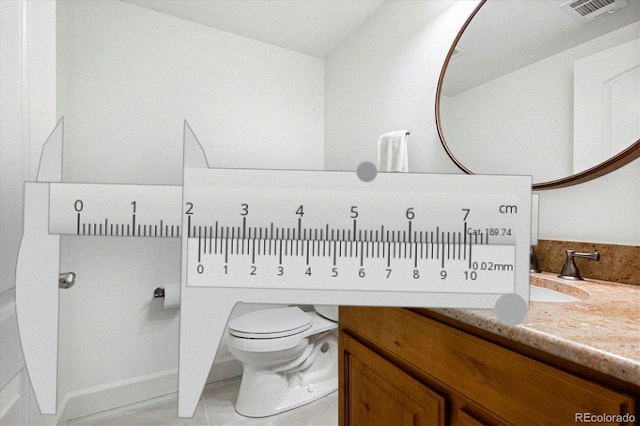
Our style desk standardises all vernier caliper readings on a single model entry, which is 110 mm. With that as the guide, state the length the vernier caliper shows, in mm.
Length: 22.0 mm
